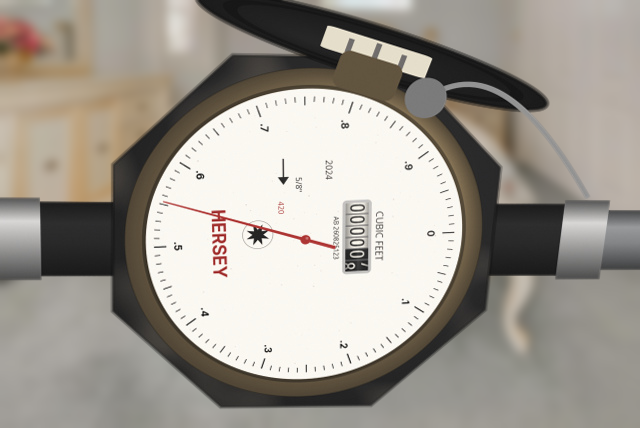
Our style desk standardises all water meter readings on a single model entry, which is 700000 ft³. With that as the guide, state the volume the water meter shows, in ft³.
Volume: 7.55 ft³
